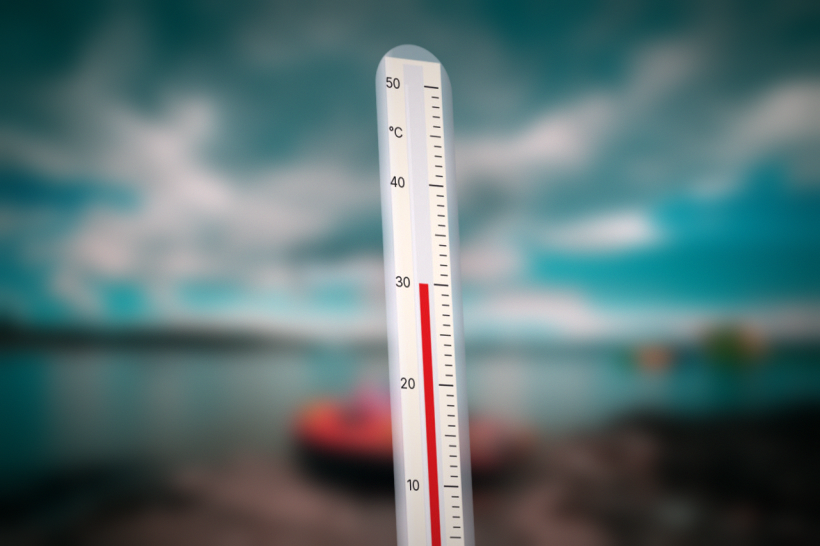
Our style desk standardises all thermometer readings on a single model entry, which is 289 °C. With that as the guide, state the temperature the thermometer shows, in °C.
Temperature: 30 °C
